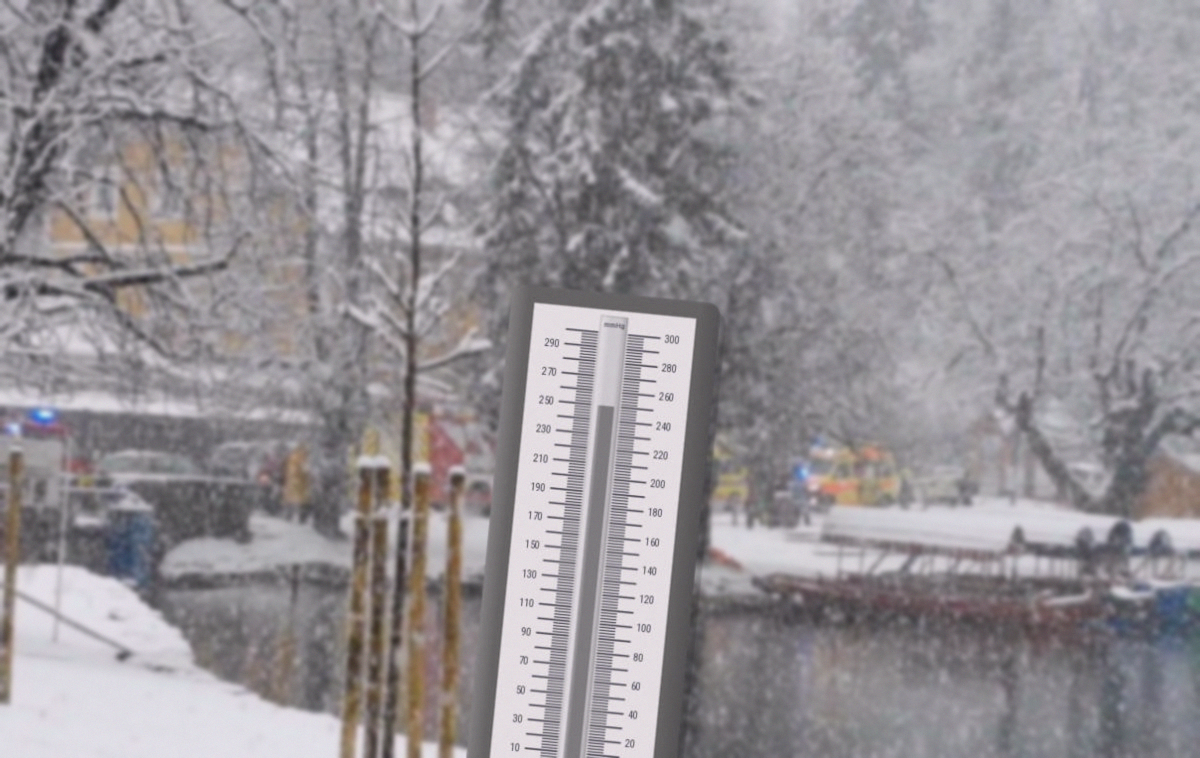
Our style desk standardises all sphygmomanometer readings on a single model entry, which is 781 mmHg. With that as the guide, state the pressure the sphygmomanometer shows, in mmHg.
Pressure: 250 mmHg
